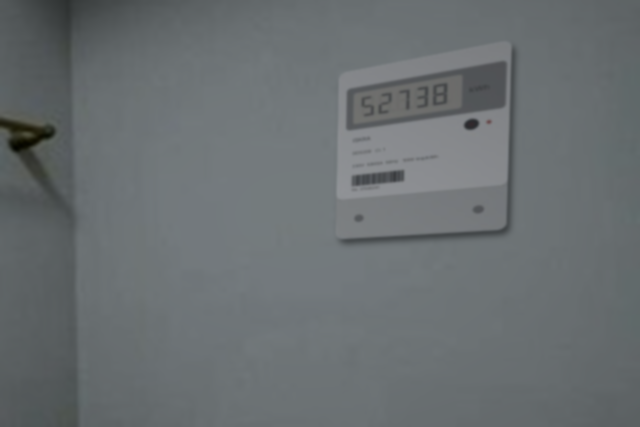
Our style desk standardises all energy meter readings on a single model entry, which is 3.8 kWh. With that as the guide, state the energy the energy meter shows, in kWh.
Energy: 52738 kWh
